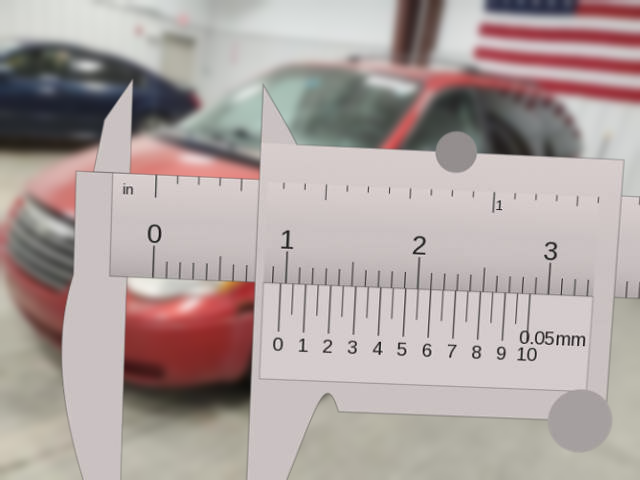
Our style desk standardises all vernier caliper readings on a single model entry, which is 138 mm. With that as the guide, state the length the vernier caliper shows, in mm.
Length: 9.6 mm
